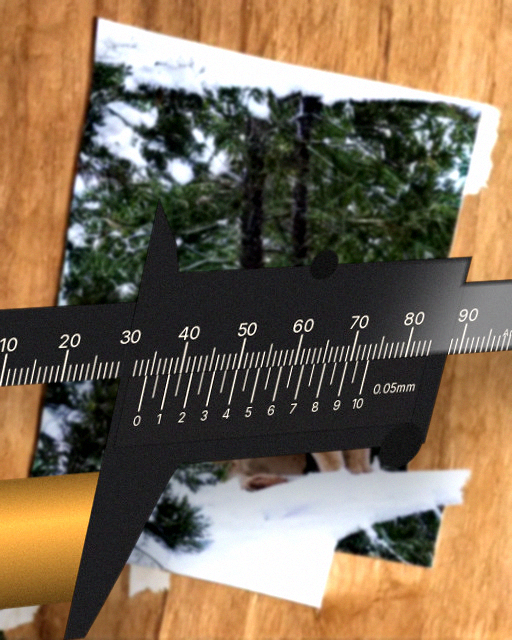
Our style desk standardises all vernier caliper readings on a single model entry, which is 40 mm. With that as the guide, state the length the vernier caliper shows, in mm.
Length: 34.2 mm
